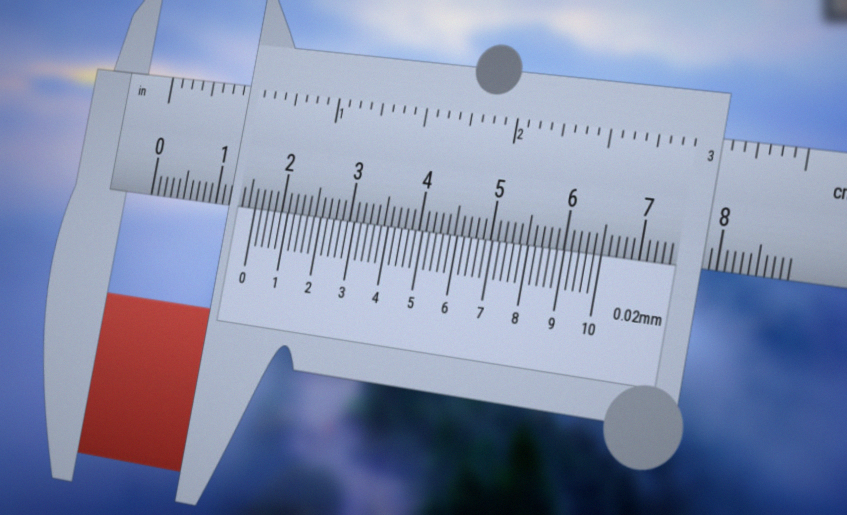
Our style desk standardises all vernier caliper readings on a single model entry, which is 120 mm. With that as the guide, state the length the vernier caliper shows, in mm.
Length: 16.0 mm
